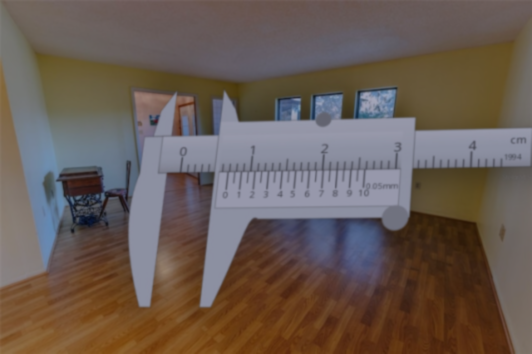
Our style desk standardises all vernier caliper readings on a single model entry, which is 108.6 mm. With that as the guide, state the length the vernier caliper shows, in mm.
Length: 6.8 mm
